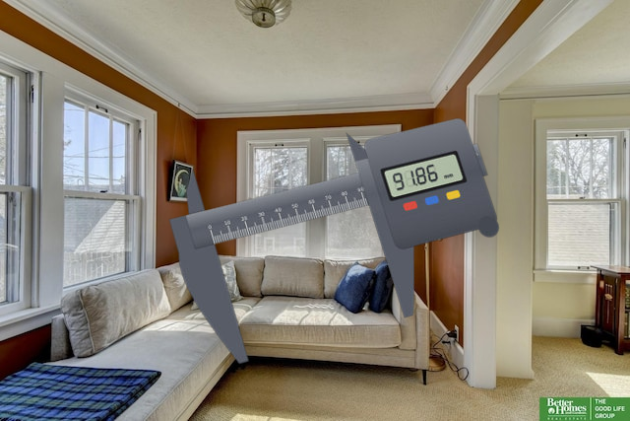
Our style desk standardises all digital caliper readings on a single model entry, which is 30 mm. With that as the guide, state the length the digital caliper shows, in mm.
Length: 91.86 mm
